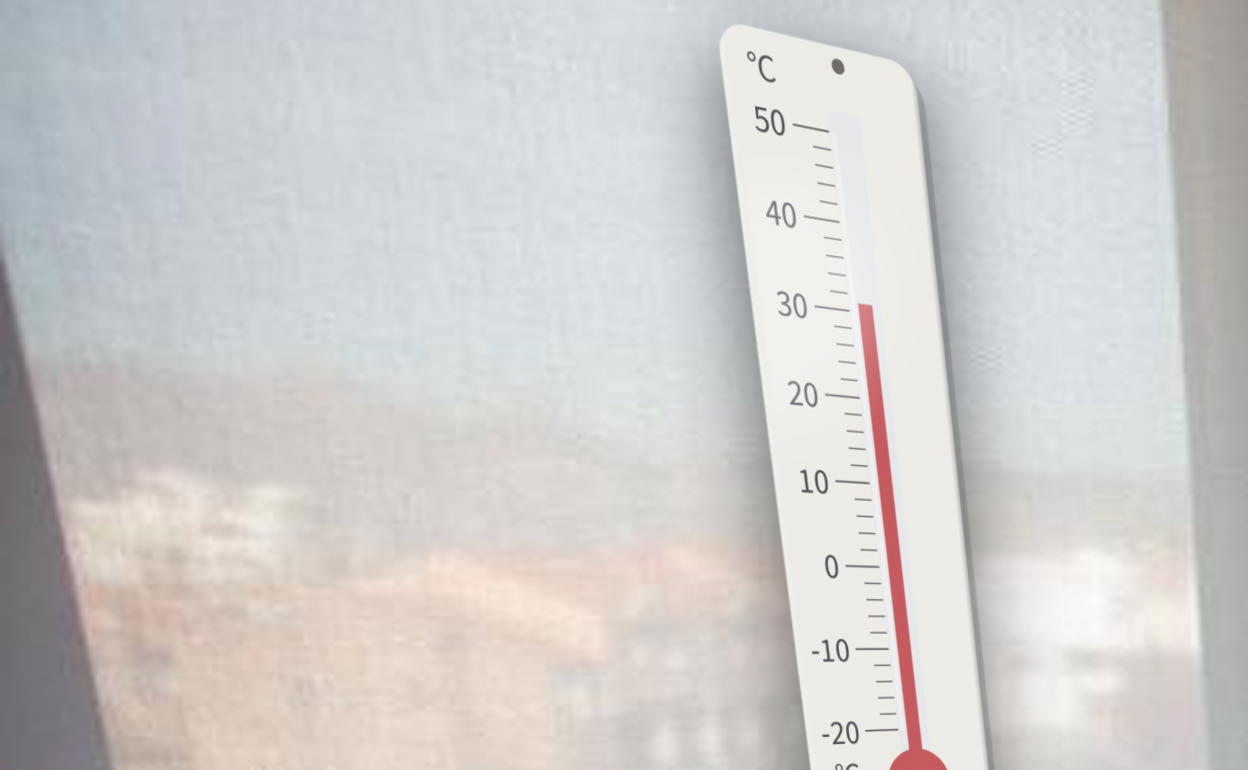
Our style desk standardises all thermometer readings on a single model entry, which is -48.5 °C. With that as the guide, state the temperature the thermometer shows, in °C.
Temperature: 31 °C
